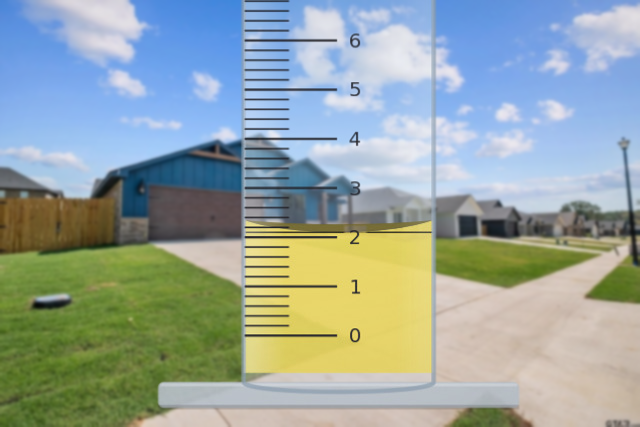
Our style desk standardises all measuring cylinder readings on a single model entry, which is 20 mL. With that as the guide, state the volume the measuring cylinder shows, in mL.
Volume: 2.1 mL
